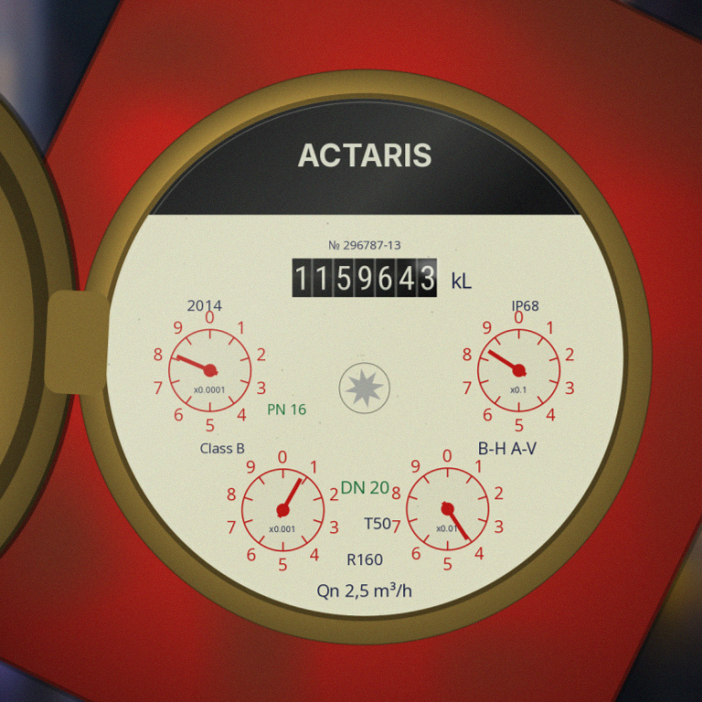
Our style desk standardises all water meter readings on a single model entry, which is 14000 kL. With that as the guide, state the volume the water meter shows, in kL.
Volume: 1159643.8408 kL
